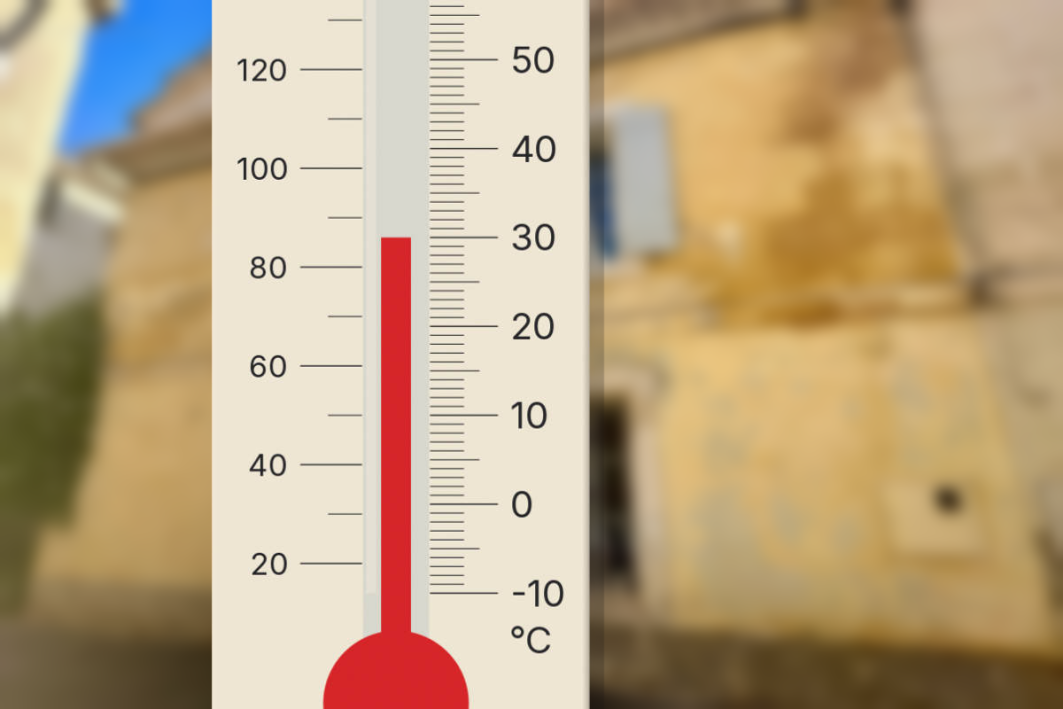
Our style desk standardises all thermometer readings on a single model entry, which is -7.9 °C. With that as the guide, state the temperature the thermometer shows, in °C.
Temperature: 30 °C
